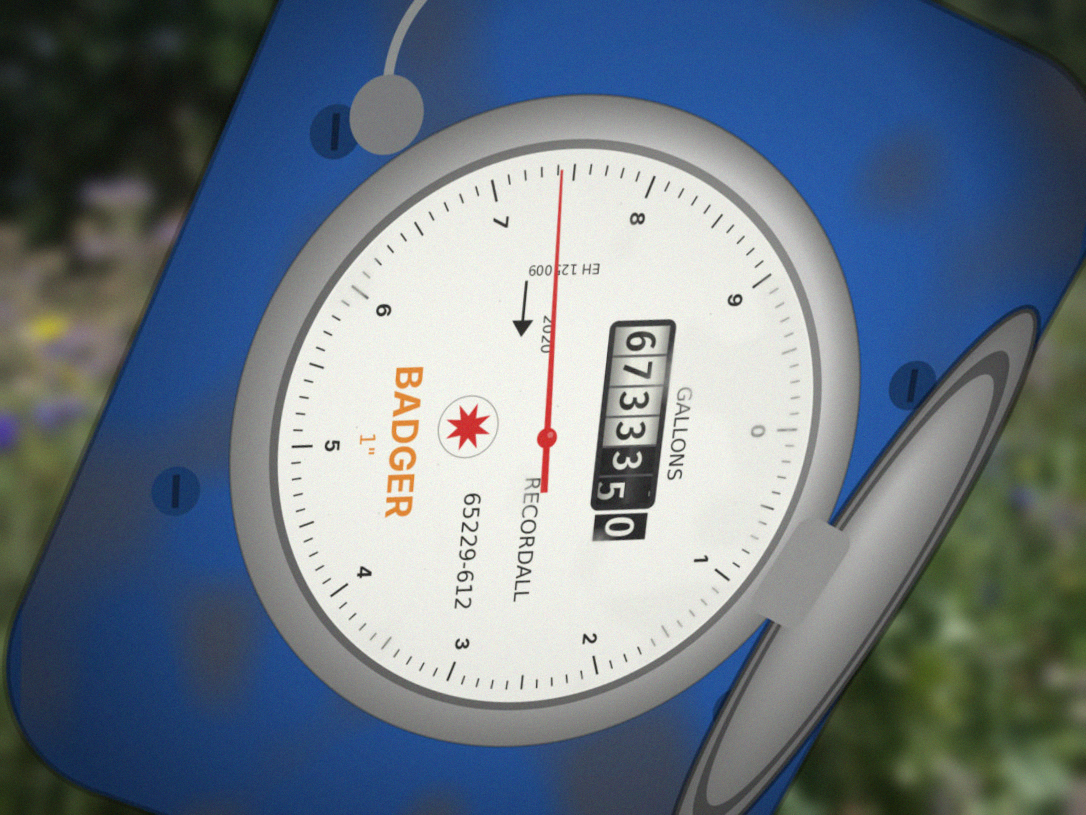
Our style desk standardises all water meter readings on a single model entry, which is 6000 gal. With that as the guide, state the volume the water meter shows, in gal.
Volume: 6733347.4 gal
